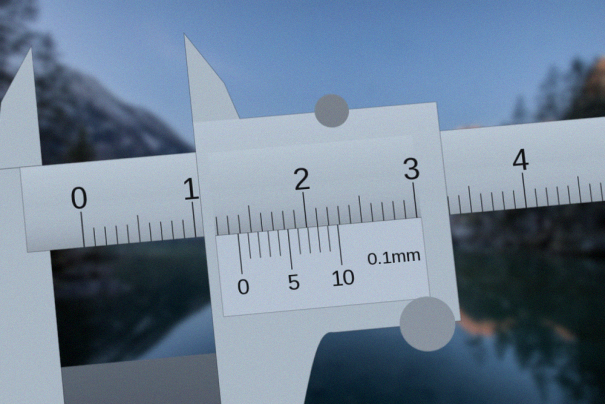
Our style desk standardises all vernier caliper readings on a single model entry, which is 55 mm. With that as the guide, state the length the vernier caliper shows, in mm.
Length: 13.8 mm
